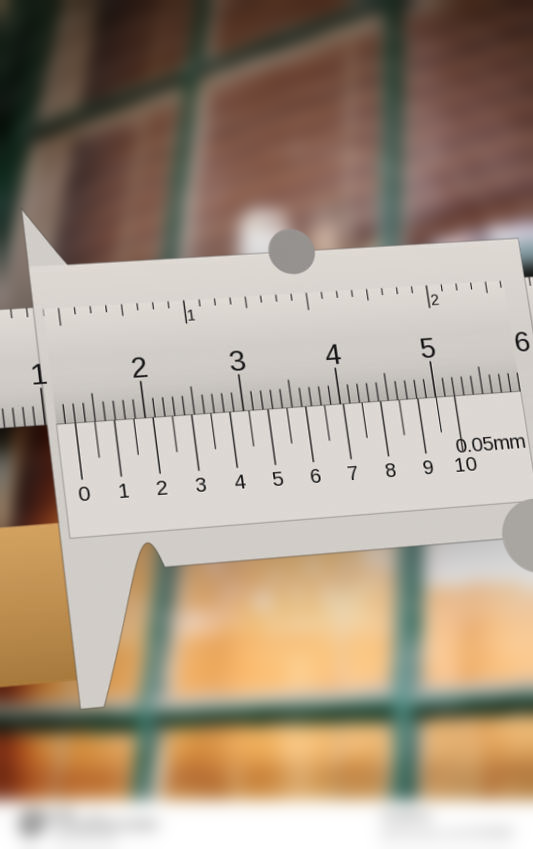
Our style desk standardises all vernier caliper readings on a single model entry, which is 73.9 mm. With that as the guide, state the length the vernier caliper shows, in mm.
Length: 13.0 mm
